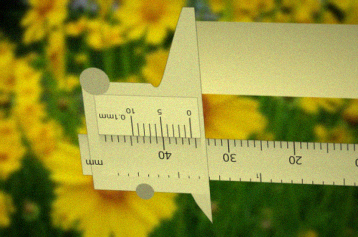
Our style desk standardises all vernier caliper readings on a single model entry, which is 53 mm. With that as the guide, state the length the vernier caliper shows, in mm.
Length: 35.6 mm
